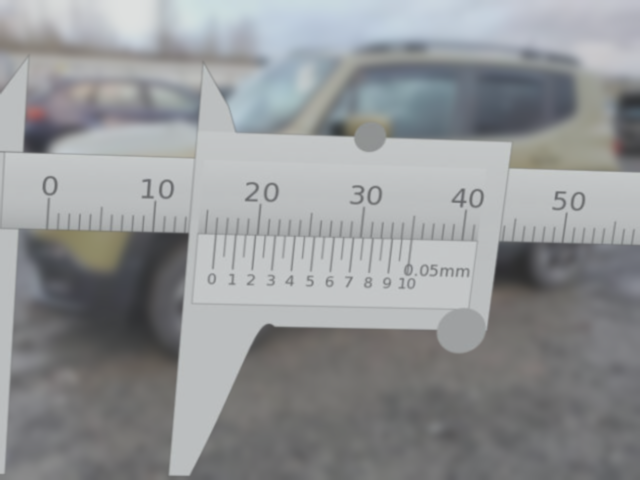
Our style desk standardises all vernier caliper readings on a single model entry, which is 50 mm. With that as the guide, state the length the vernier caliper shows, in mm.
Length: 16.0 mm
